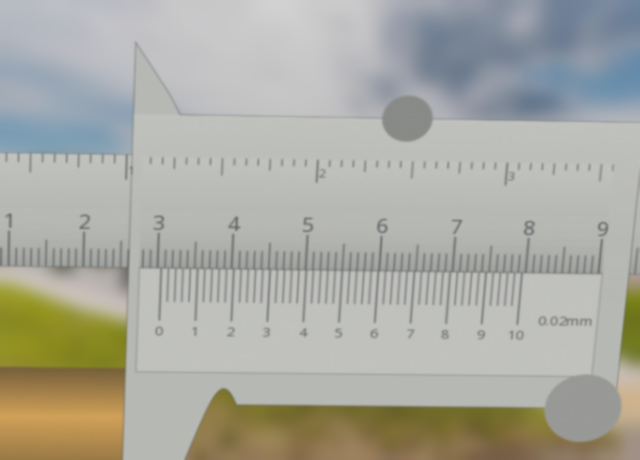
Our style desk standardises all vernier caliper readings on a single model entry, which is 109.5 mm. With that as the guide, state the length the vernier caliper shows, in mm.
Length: 30.5 mm
